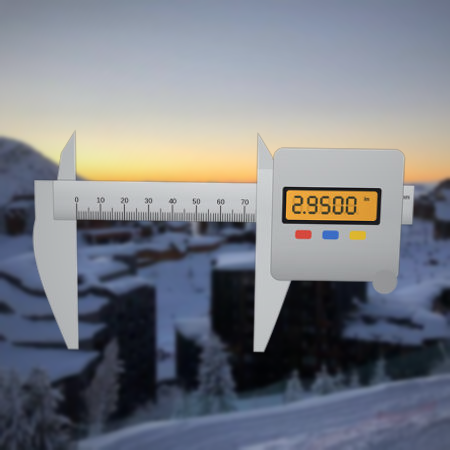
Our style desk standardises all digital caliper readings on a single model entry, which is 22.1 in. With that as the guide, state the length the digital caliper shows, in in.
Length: 2.9500 in
